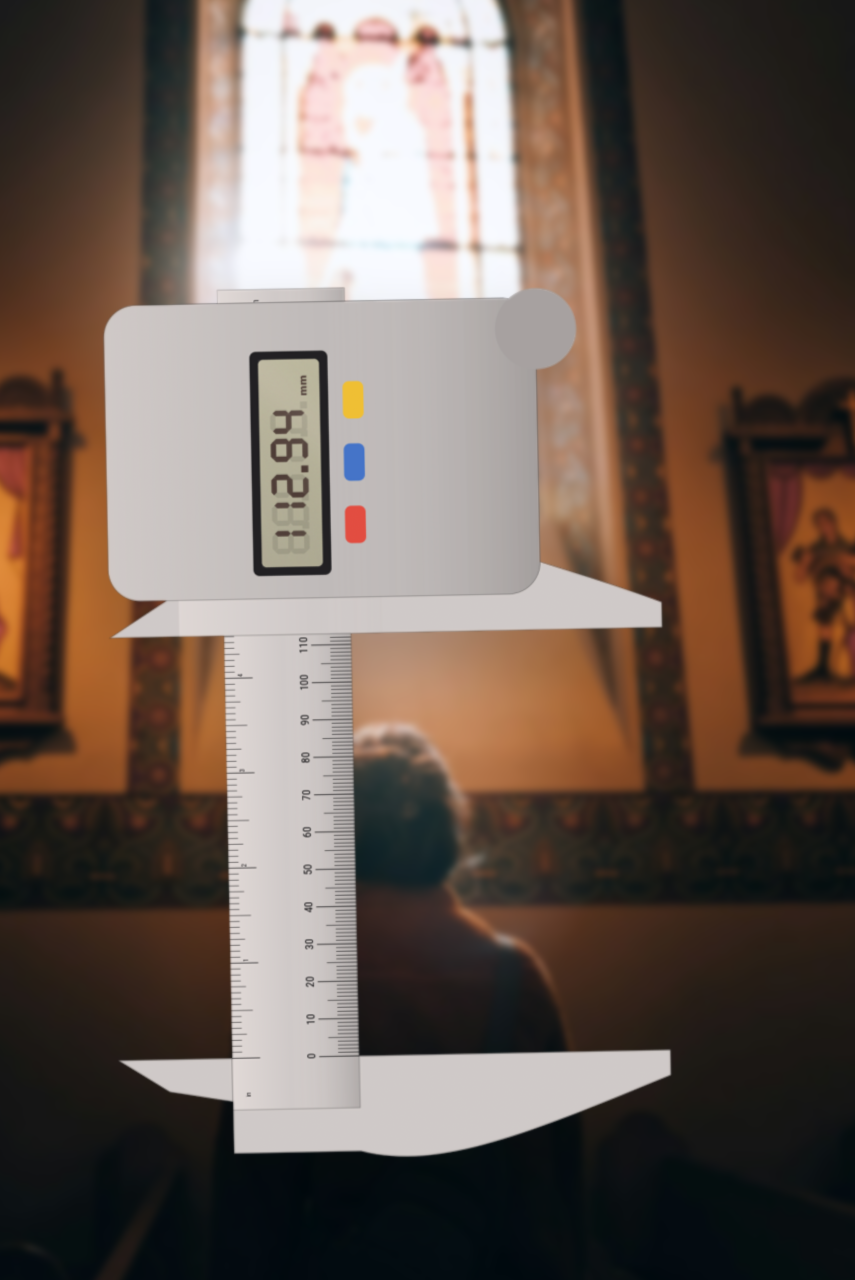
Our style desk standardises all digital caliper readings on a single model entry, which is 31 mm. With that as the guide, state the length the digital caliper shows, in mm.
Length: 112.94 mm
